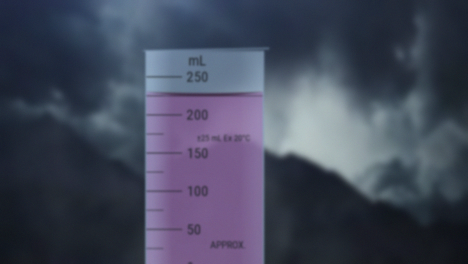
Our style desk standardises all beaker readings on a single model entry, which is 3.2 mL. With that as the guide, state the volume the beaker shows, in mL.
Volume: 225 mL
